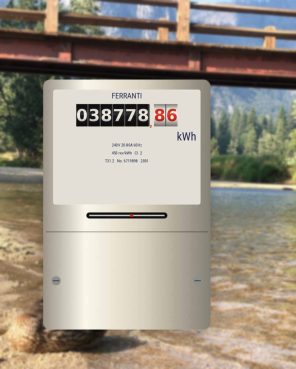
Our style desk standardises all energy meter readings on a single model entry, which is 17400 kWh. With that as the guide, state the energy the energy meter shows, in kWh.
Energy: 38778.86 kWh
